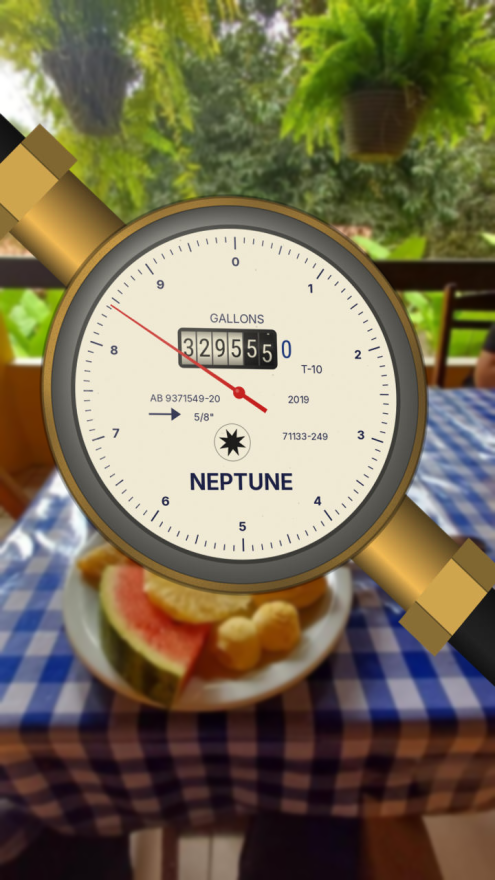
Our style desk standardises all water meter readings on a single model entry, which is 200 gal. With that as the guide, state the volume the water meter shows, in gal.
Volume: 3295548.4 gal
